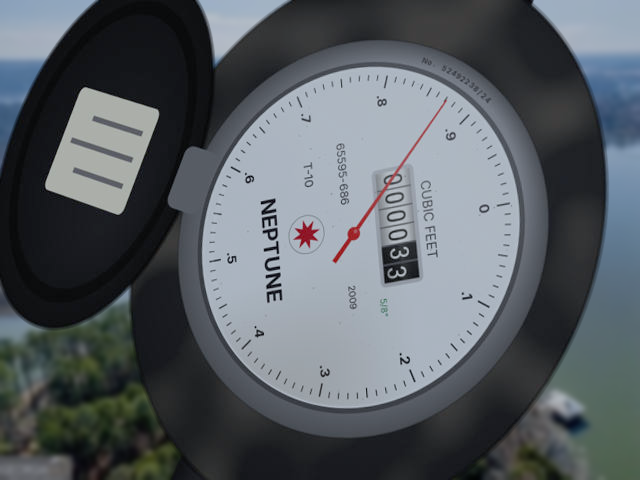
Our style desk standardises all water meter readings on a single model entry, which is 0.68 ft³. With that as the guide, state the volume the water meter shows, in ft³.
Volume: 32.87 ft³
